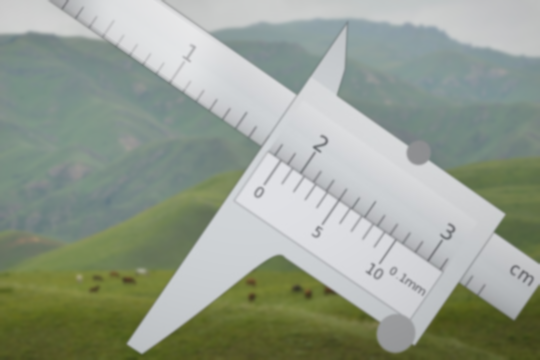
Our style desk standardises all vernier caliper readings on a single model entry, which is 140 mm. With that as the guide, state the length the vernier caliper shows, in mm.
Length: 18.5 mm
